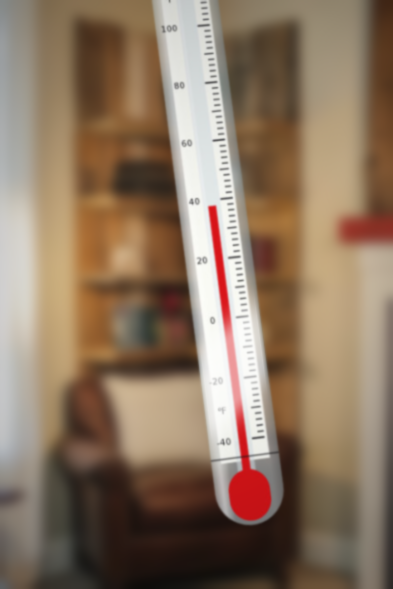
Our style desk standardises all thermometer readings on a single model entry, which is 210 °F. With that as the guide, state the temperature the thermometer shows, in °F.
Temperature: 38 °F
